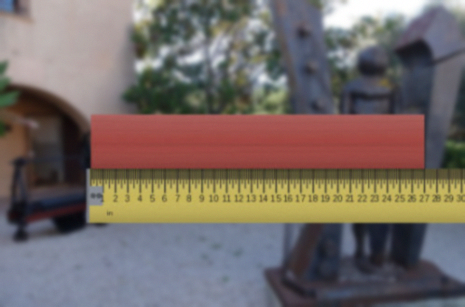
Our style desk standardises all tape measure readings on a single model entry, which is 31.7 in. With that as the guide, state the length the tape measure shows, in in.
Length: 27 in
